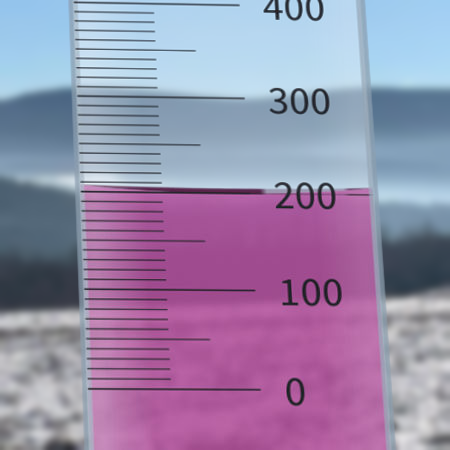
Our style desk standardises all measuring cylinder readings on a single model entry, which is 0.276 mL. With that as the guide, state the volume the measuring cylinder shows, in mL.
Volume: 200 mL
